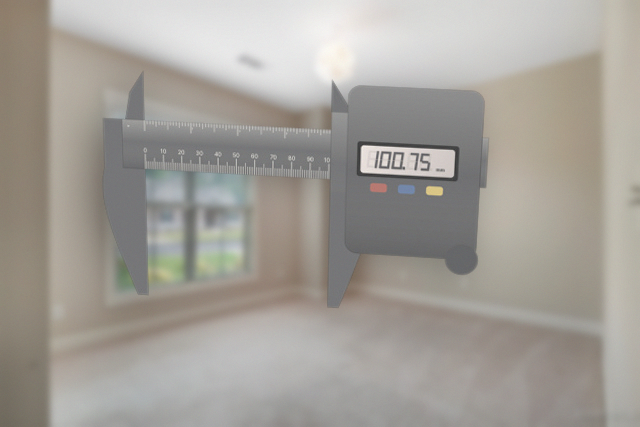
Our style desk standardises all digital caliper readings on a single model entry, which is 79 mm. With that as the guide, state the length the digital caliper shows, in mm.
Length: 100.75 mm
